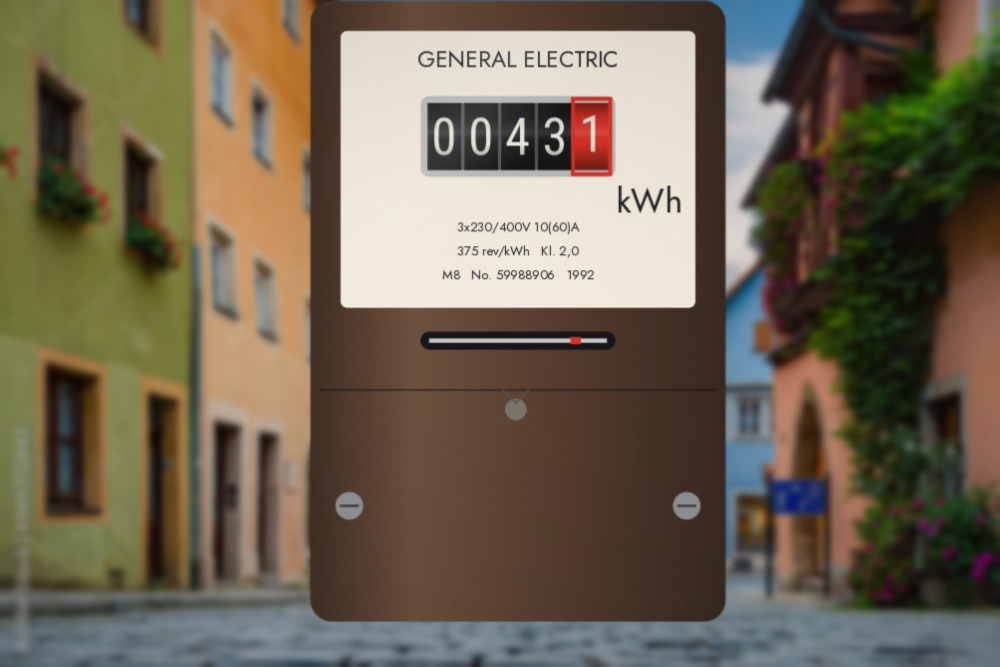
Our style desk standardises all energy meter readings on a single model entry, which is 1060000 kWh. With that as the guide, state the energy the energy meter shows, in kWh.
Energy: 43.1 kWh
